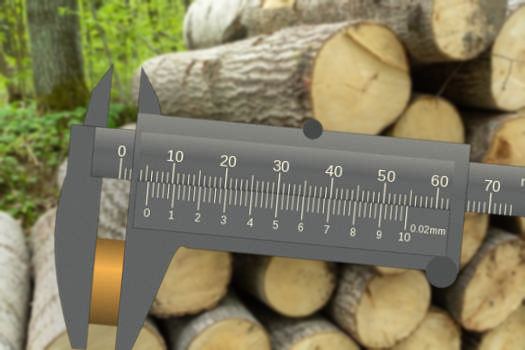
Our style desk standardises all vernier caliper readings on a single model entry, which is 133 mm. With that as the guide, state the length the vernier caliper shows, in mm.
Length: 5.5 mm
